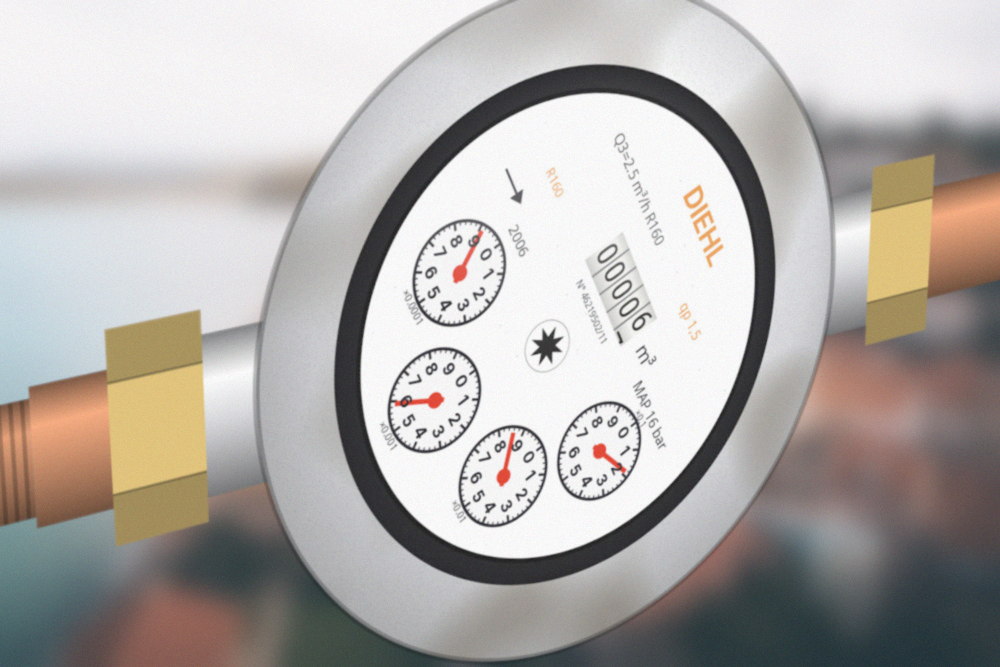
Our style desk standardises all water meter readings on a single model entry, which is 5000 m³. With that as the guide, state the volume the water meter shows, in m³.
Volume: 6.1859 m³
